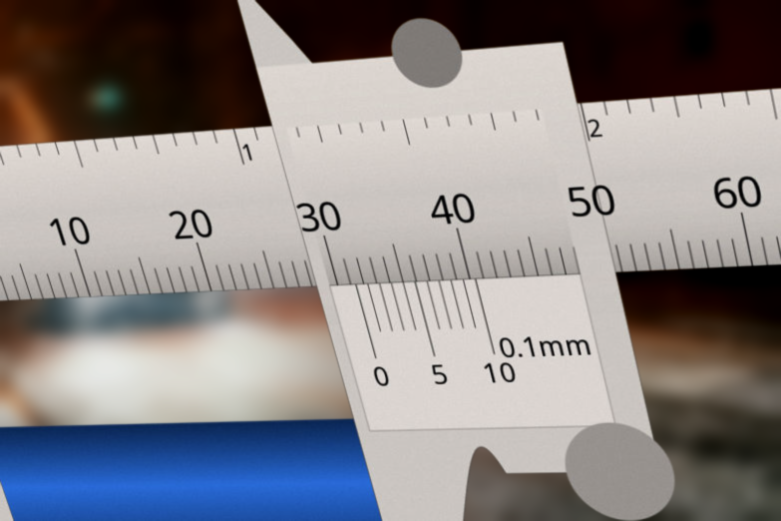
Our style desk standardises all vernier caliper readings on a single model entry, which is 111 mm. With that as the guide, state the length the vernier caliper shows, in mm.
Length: 31.4 mm
